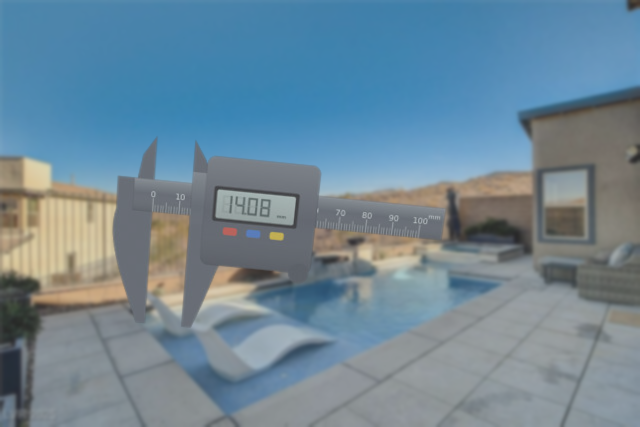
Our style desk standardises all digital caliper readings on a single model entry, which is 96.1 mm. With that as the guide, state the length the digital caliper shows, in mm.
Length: 14.08 mm
